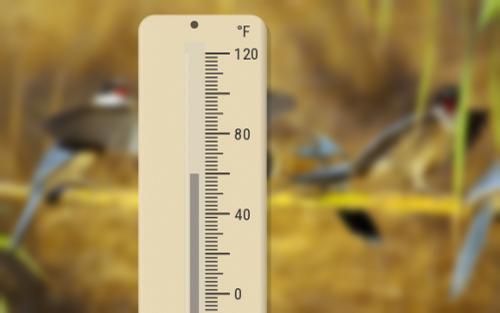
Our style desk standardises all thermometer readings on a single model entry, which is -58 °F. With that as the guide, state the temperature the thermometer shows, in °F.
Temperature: 60 °F
